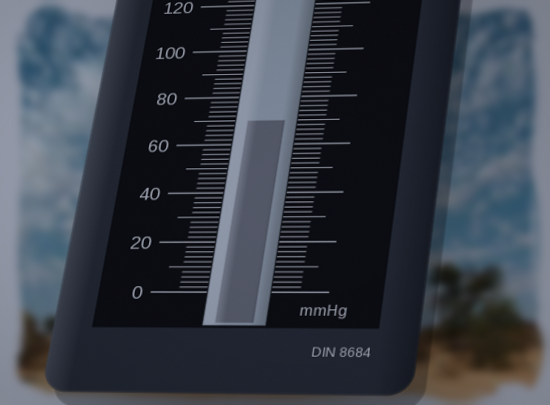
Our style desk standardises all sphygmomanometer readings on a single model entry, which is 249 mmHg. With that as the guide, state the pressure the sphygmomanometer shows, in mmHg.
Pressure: 70 mmHg
